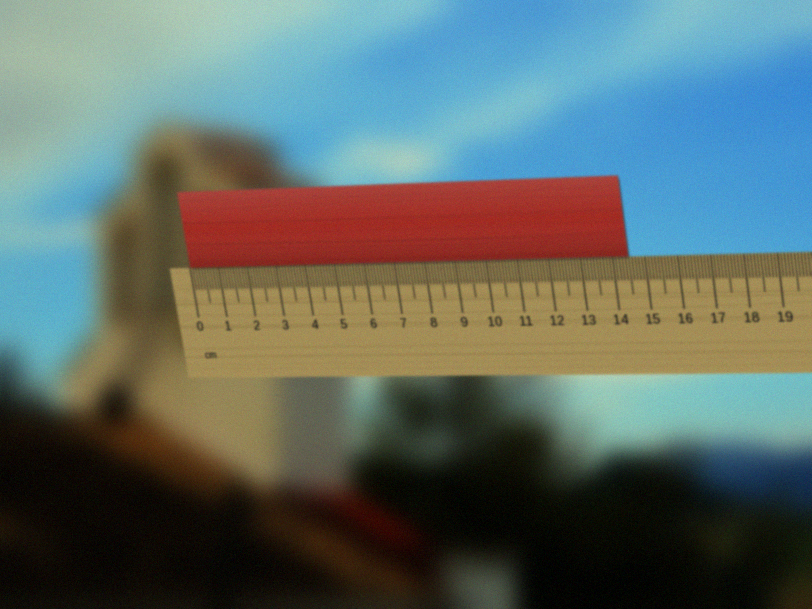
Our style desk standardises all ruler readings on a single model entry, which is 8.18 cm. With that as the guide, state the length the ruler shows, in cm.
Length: 14.5 cm
